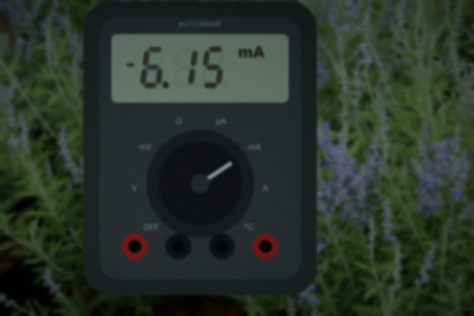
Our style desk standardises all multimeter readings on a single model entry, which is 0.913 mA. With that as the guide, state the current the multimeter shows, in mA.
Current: -6.15 mA
